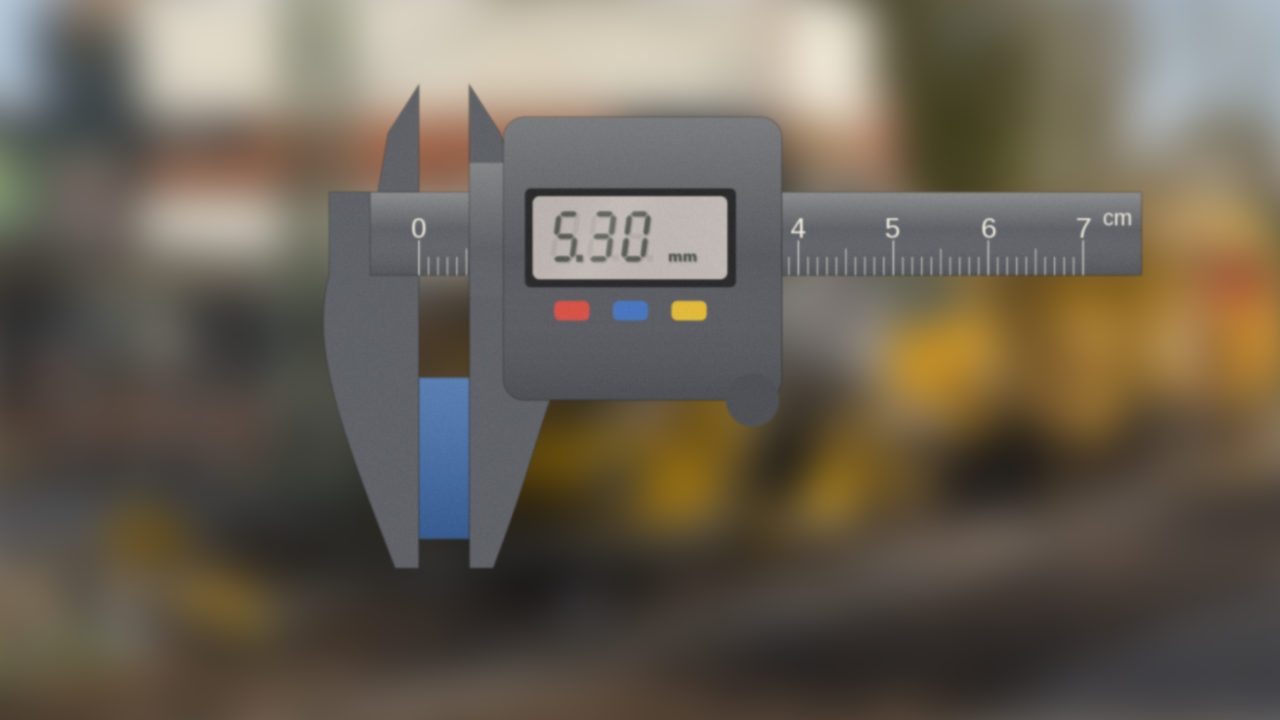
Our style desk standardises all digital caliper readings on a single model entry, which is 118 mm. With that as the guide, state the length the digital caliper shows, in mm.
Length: 5.30 mm
